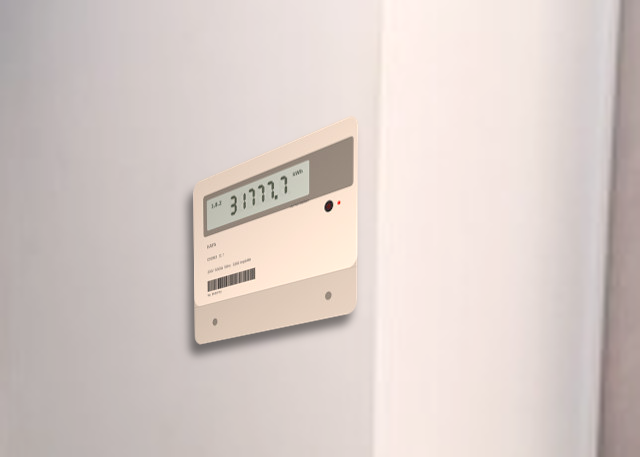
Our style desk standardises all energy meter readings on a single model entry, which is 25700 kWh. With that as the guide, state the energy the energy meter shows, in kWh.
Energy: 31777.7 kWh
